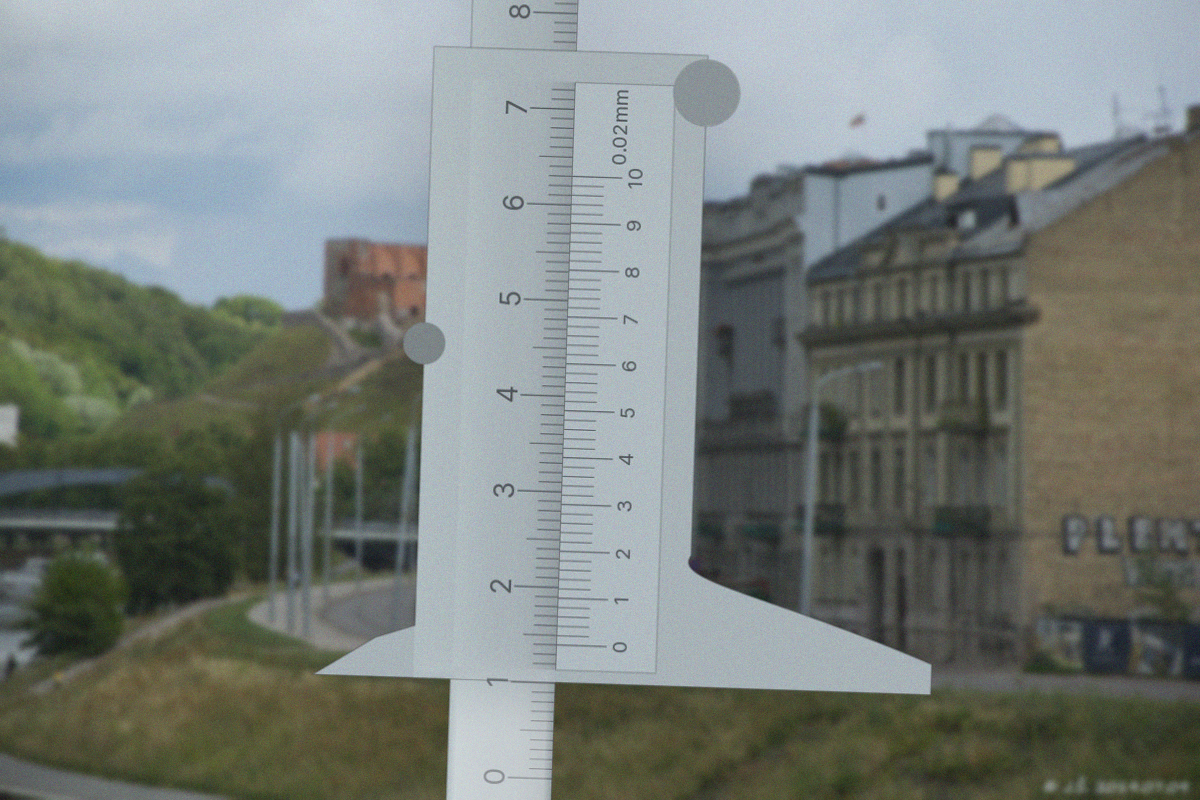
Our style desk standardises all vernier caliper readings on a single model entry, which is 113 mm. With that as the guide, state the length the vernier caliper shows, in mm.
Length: 14.0 mm
